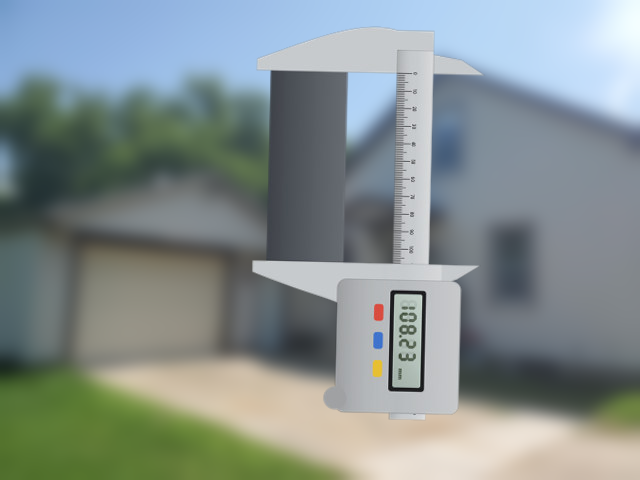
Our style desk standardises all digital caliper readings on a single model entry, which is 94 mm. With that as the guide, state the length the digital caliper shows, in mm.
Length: 108.23 mm
